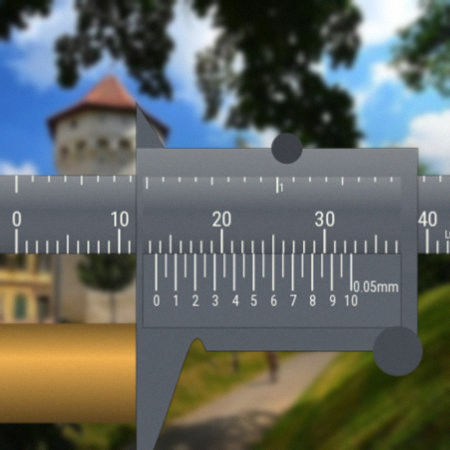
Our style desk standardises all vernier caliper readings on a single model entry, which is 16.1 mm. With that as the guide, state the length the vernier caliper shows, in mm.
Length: 13.6 mm
